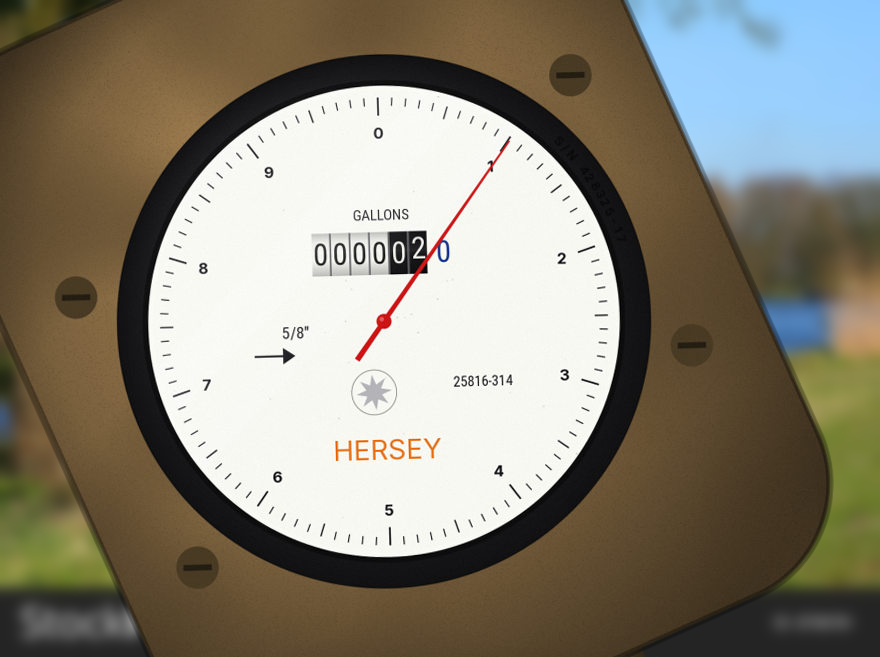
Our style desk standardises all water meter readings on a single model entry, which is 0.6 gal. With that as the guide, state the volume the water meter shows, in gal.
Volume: 21.0 gal
